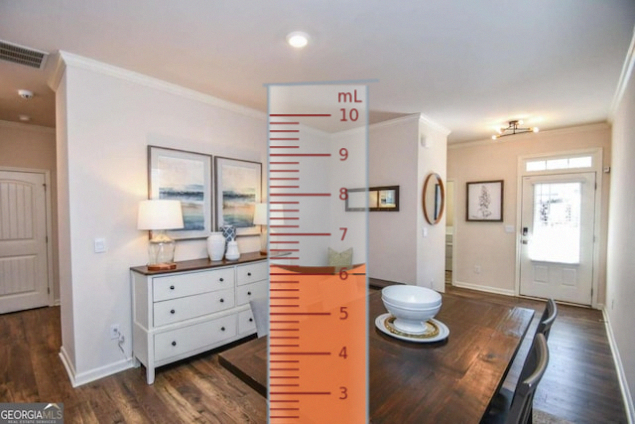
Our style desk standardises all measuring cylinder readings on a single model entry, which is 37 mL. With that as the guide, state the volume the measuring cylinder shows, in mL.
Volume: 6 mL
